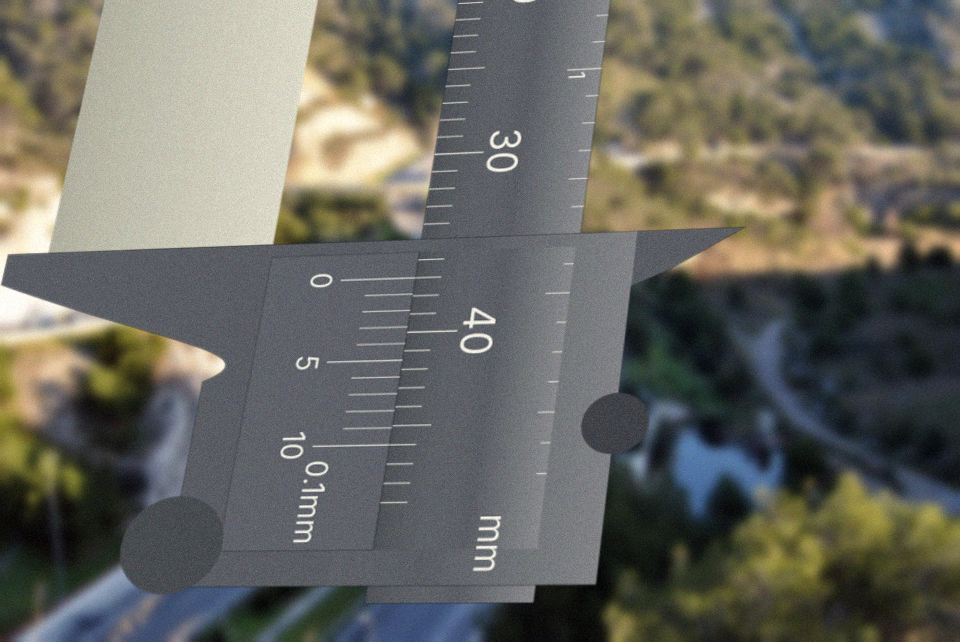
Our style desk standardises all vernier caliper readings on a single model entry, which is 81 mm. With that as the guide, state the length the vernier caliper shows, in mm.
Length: 37.0 mm
